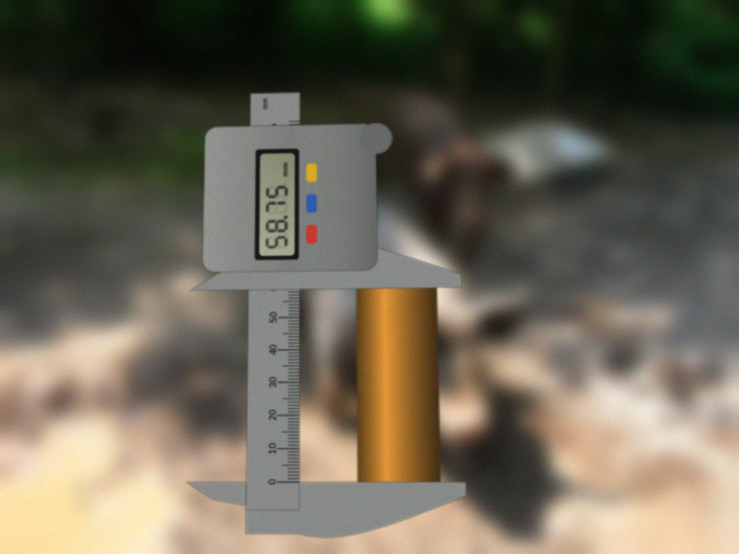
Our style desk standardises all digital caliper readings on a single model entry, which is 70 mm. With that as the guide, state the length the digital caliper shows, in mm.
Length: 58.75 mm
